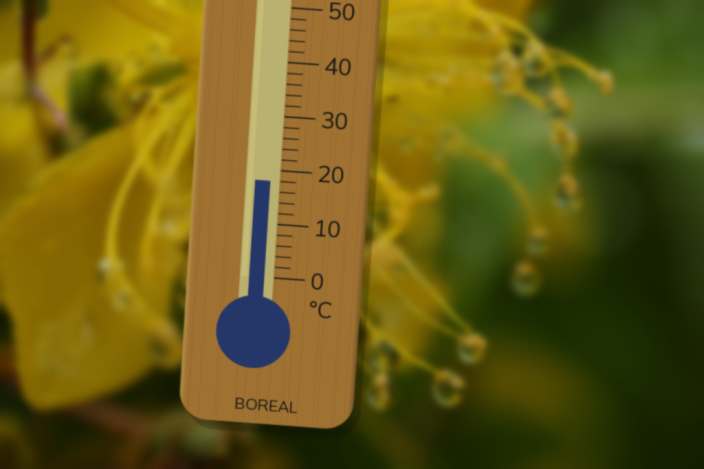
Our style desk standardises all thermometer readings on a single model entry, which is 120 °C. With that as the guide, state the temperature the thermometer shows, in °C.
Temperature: 18 °C
